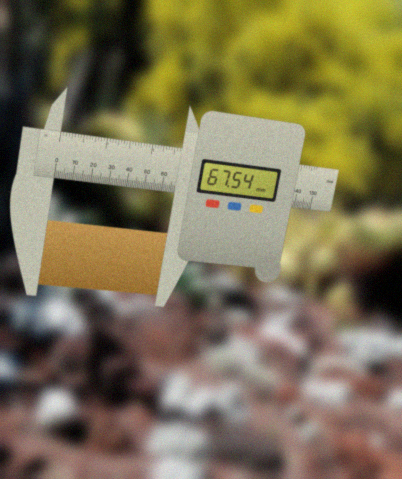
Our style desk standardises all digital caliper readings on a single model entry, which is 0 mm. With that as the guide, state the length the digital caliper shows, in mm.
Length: 67.54 mm
